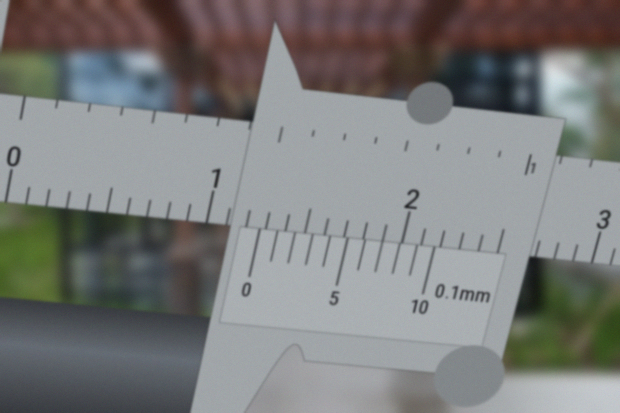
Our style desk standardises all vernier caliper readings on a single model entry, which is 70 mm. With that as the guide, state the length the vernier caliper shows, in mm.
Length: 12.7 mm
